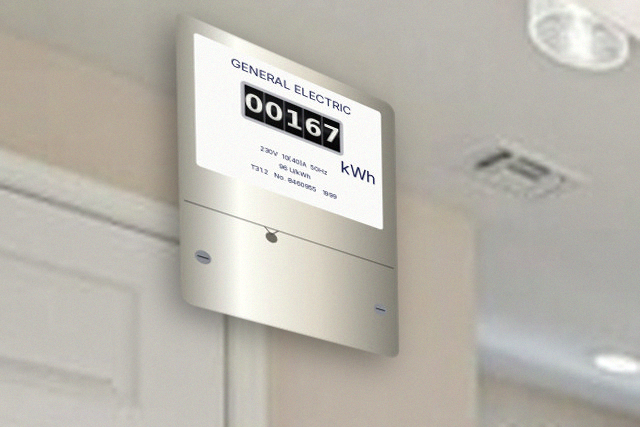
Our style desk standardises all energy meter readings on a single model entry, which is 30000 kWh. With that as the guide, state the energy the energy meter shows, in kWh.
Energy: 167 kWh
